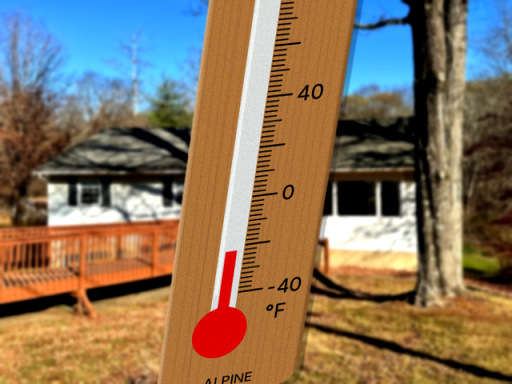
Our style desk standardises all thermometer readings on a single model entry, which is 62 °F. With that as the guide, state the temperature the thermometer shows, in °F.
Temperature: -22 °F
